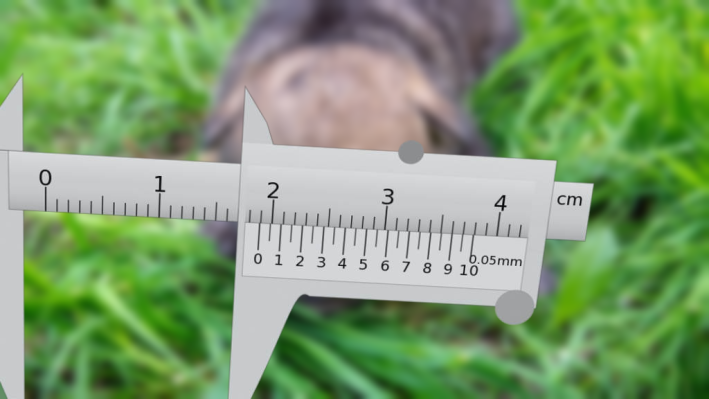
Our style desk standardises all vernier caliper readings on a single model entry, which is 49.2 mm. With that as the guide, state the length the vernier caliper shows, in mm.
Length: 18.9 mm
